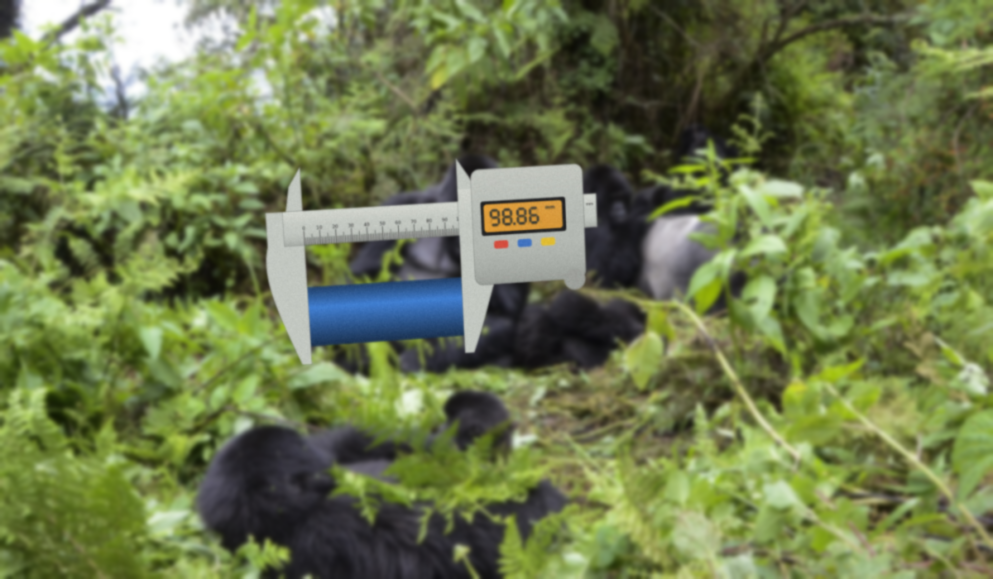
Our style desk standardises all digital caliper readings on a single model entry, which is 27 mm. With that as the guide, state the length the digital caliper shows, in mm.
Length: 98.86 mm
